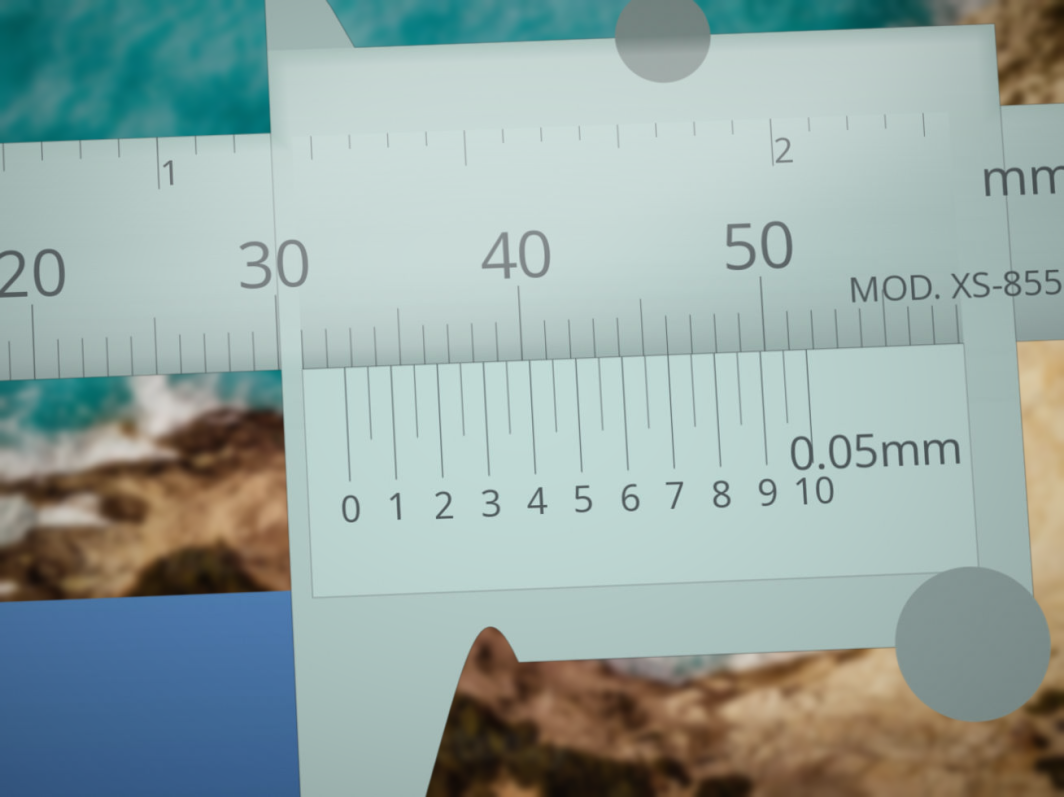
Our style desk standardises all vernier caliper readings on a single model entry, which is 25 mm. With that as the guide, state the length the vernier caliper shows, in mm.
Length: 32.70 mm
